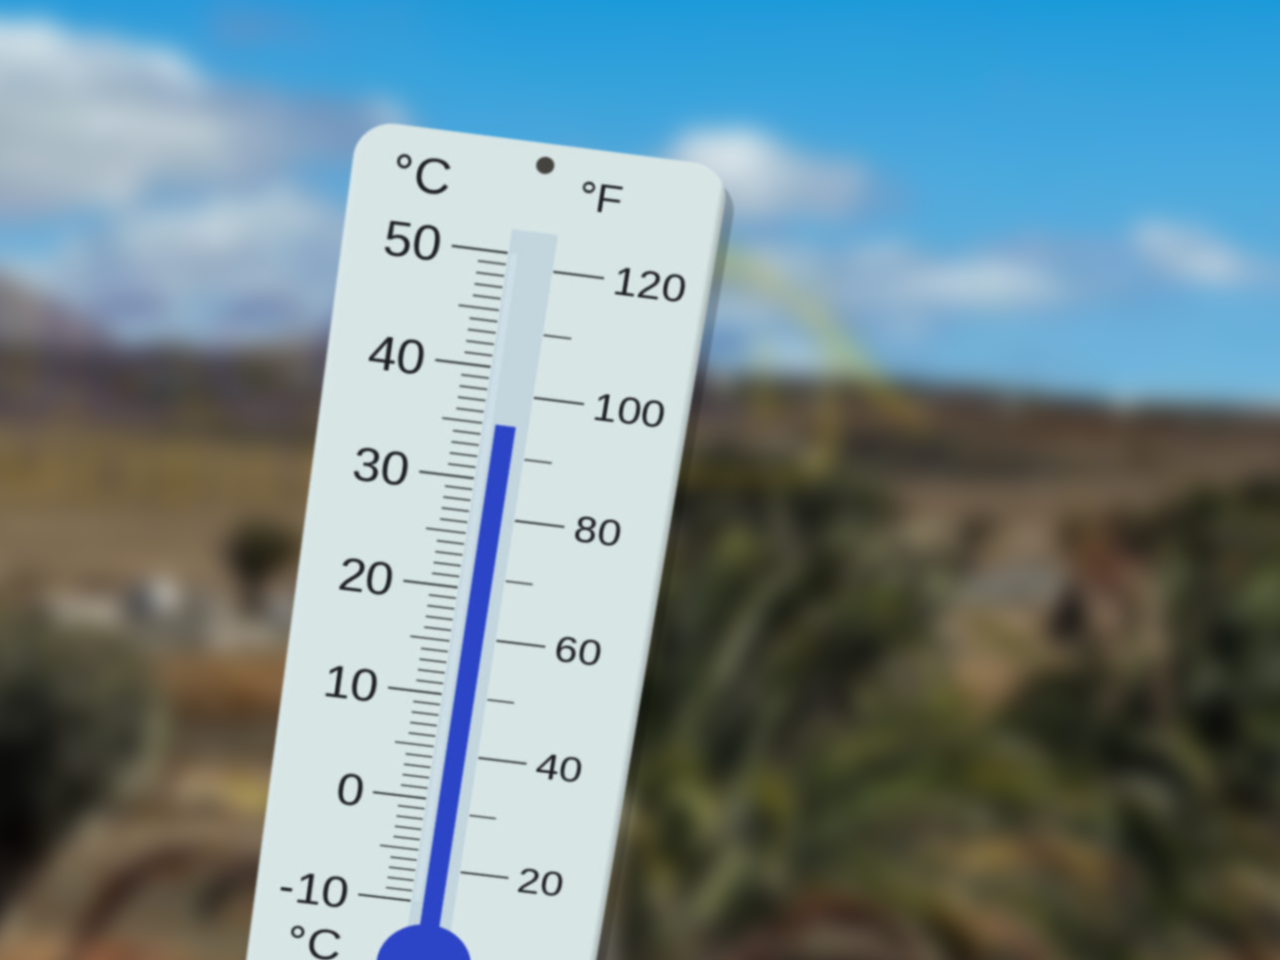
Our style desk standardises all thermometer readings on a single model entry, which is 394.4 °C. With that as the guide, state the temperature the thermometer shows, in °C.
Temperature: 35 °C
